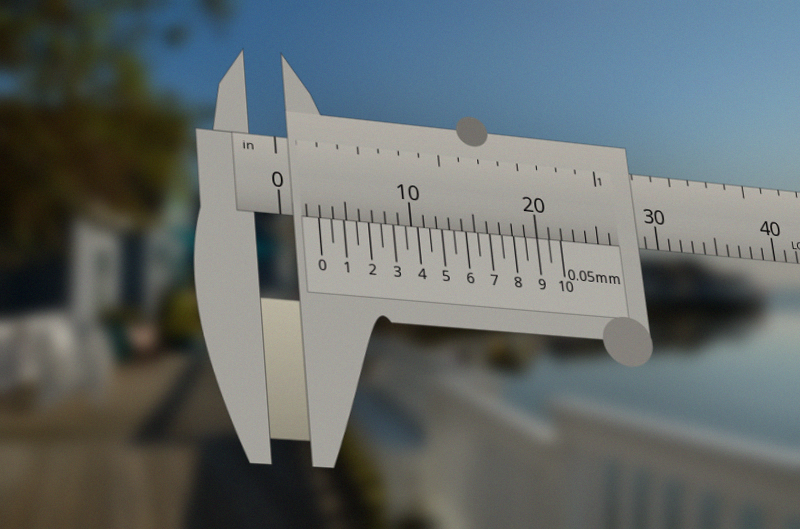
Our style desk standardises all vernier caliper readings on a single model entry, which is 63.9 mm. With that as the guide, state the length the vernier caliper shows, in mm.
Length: 2.9 mm
